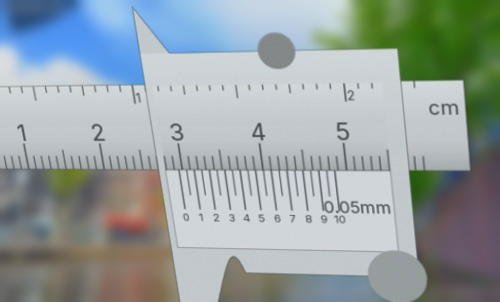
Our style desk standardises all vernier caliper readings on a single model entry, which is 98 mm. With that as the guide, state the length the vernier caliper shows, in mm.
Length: 29.6 mm
